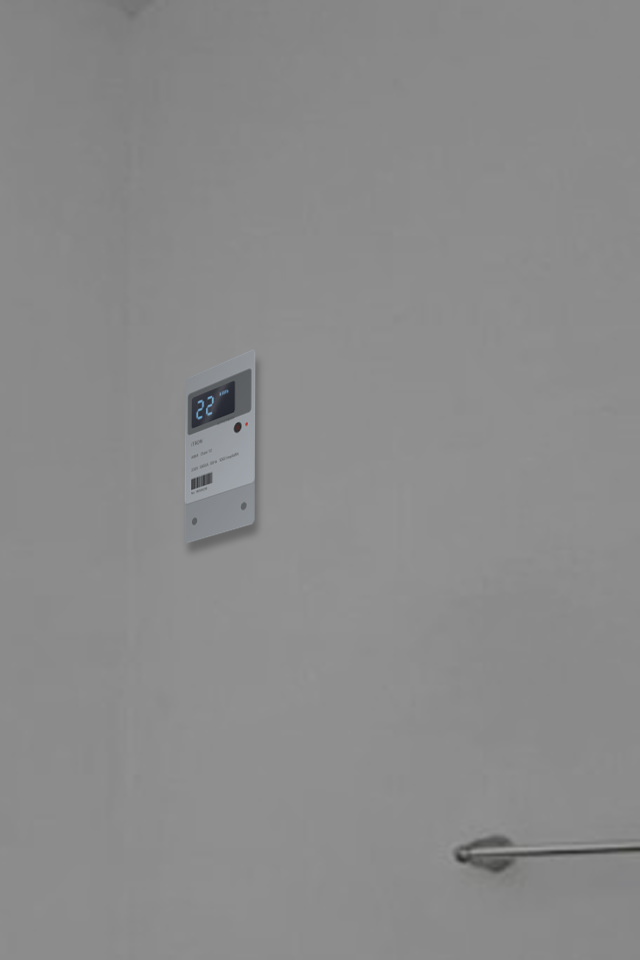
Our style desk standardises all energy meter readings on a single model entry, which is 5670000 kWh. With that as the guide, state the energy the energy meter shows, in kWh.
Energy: 22 kWh
